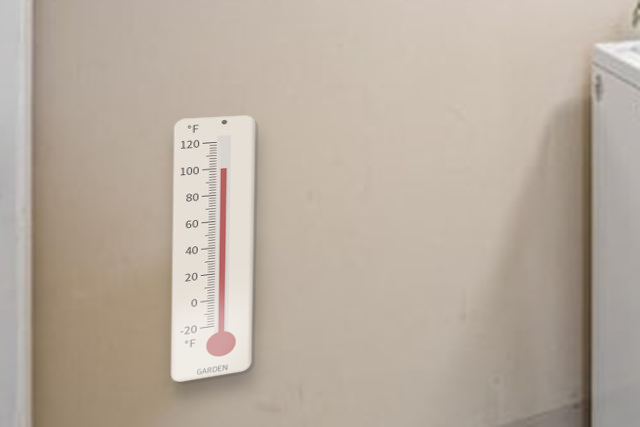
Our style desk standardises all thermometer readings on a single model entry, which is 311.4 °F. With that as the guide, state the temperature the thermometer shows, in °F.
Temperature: 100 °F
